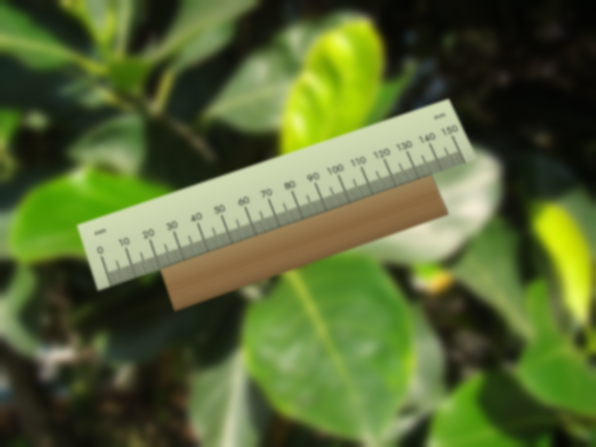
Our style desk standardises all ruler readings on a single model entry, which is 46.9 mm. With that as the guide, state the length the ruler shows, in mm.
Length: 115 mm
